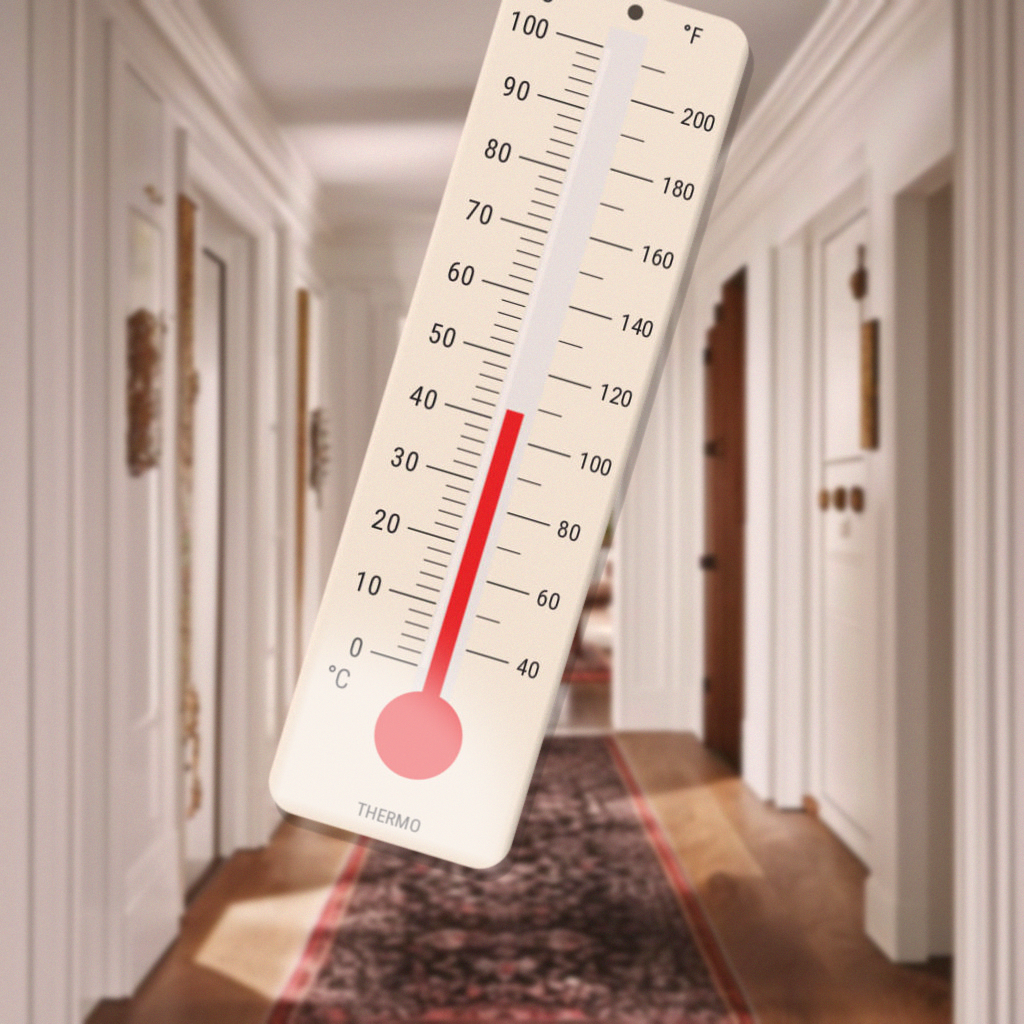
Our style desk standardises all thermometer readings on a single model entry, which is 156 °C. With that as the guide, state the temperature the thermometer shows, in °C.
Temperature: 42 °C
